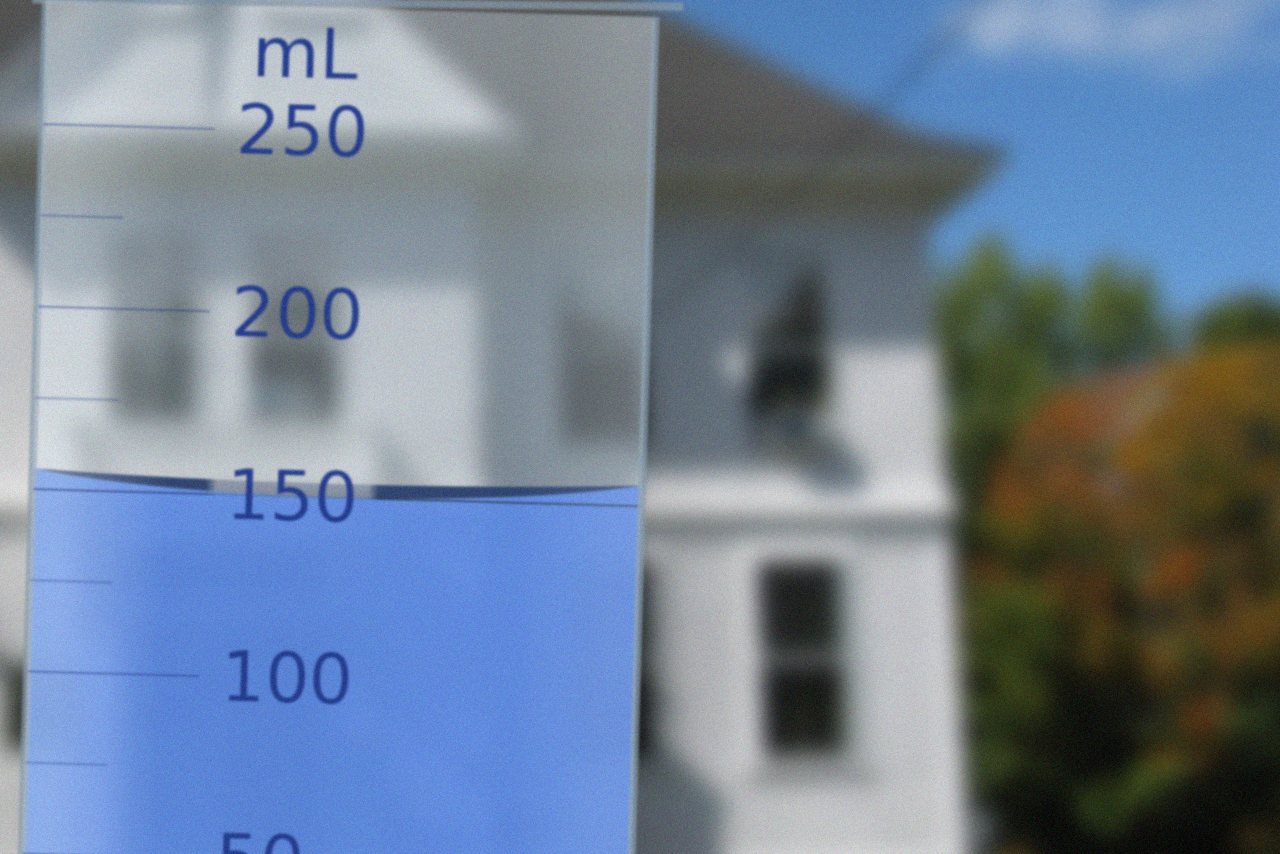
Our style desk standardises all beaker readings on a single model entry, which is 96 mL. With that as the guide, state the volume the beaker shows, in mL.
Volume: 150 mL
